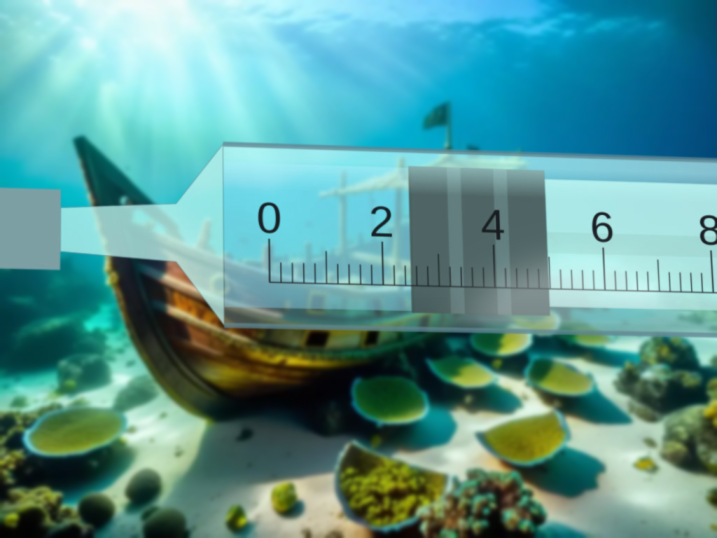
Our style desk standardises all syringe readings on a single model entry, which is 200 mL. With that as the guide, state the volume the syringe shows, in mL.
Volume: 2.5 mL
